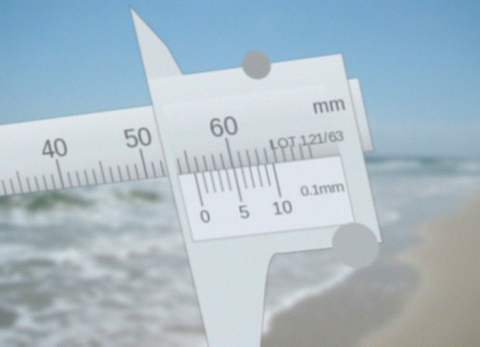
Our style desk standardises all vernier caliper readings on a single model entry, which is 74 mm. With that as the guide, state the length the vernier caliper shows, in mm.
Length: 55.6 mm
